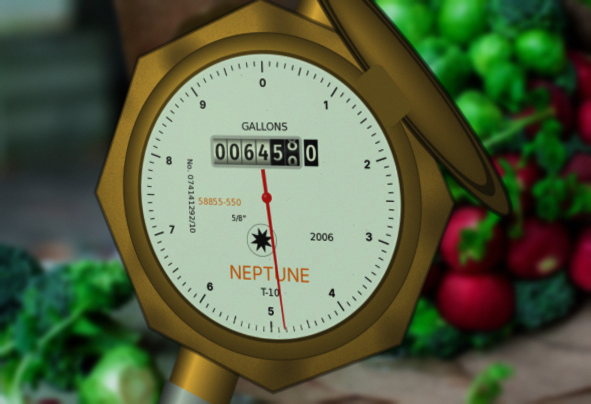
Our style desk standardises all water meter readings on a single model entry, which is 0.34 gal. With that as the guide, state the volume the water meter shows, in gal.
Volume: 64584.8 gal
